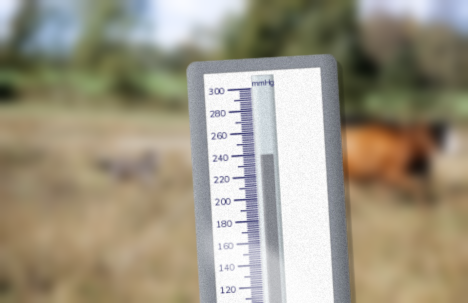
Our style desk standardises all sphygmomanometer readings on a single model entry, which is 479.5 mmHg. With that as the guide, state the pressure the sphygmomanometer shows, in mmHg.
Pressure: 240 mmHg
